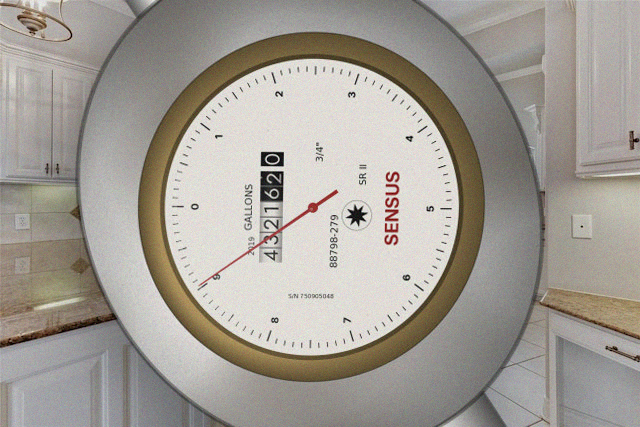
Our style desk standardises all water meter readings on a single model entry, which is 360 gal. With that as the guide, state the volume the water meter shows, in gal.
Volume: 4321619.0 gal
